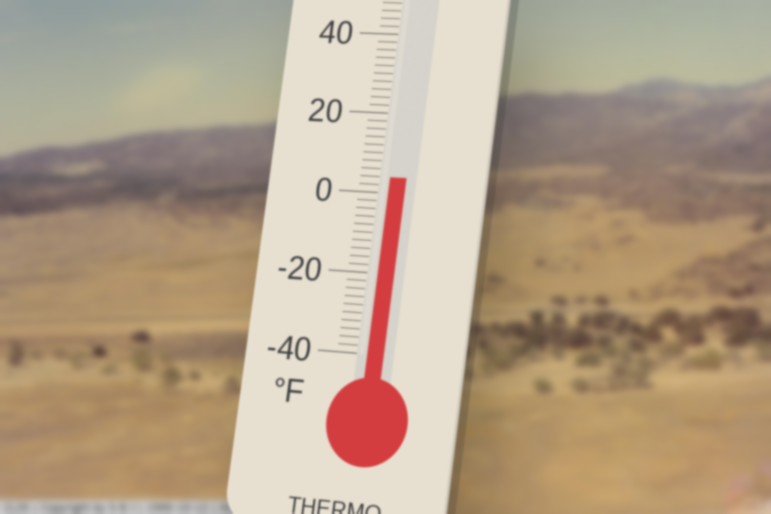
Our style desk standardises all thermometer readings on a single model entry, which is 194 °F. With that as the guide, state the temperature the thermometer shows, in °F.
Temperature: 4 °F
